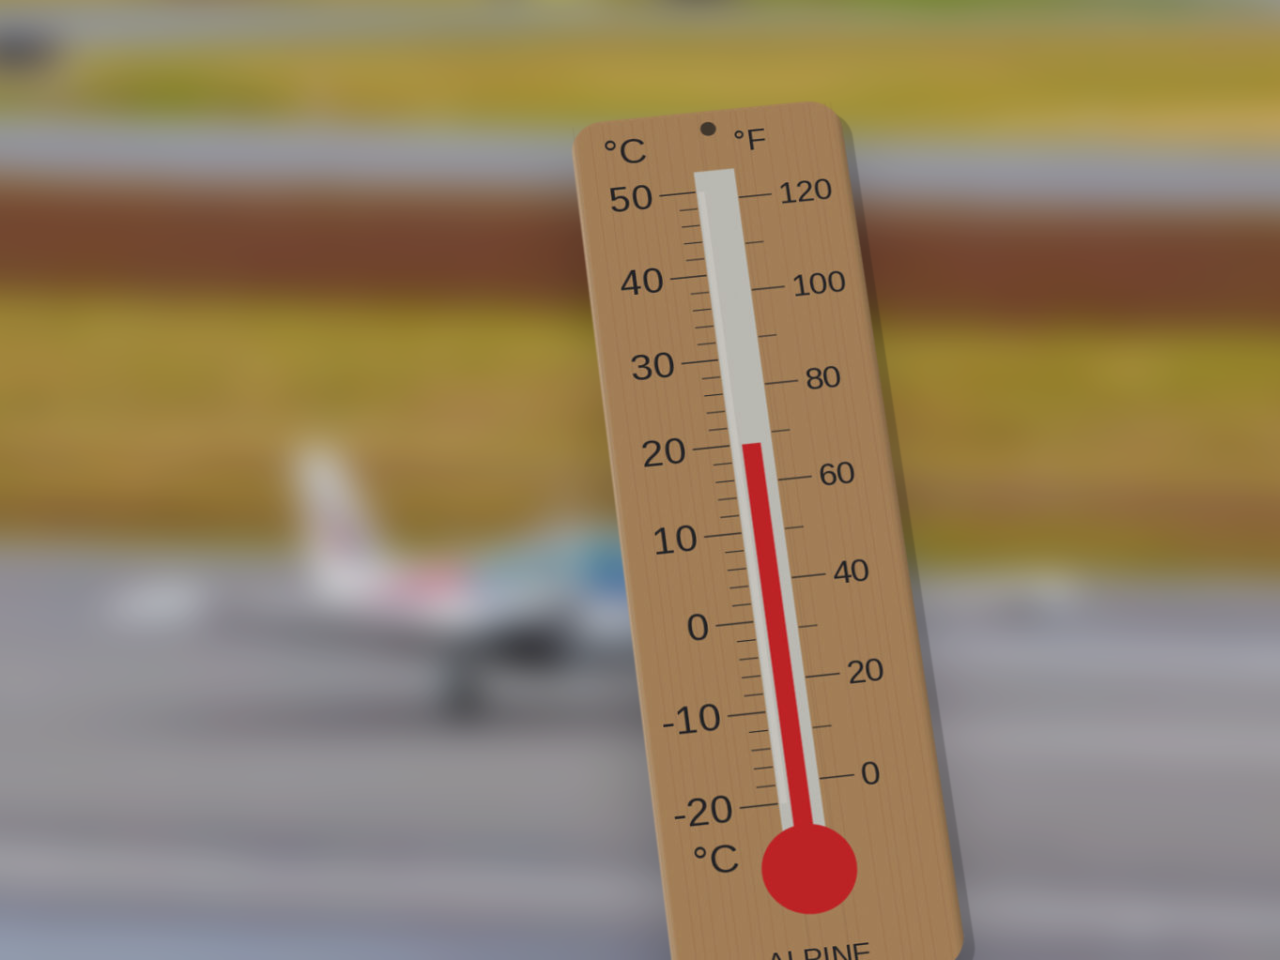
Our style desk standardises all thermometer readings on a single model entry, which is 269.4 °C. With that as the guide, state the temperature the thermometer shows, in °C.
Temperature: 20 °C
